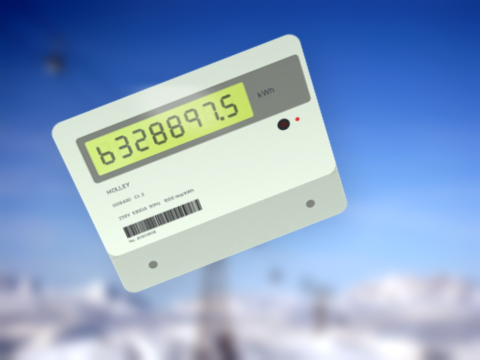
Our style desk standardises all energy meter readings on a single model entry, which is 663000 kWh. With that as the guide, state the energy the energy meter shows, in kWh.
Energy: 6328897.5 kWh
